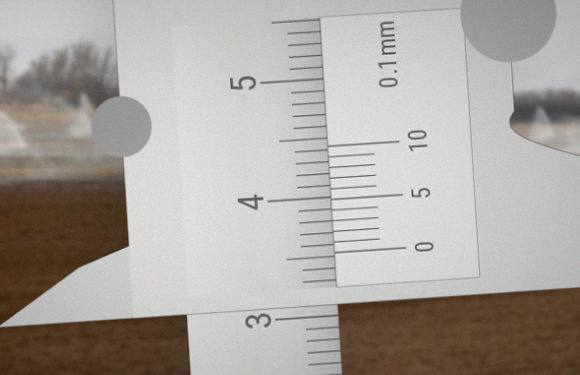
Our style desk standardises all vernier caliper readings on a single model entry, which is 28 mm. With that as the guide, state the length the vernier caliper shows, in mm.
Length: 35.3 mm
